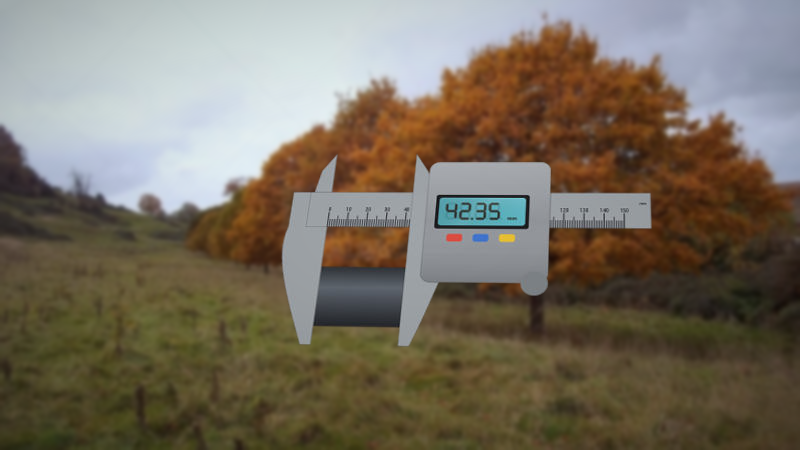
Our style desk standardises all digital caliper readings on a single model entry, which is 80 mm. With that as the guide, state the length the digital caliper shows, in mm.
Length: 42.35 mm
